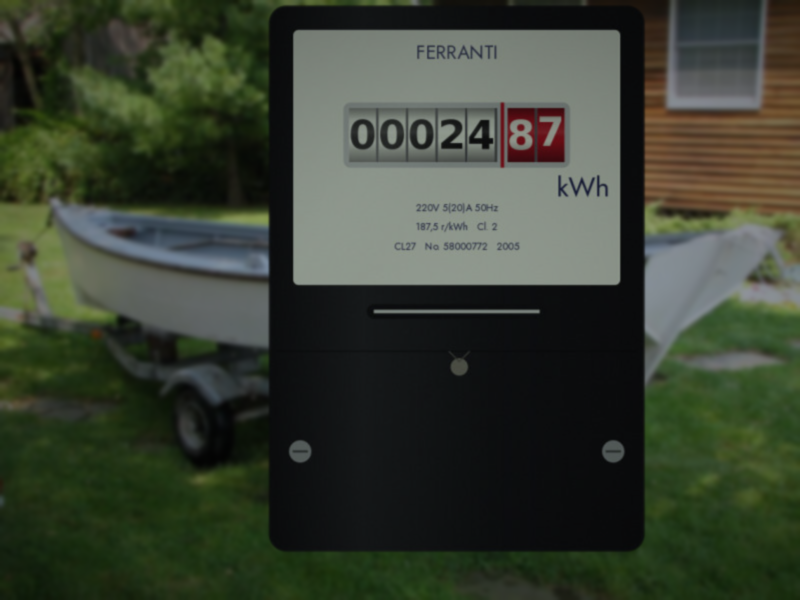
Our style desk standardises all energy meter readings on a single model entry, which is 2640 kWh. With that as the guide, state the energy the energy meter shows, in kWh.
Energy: 24.87 kWh
